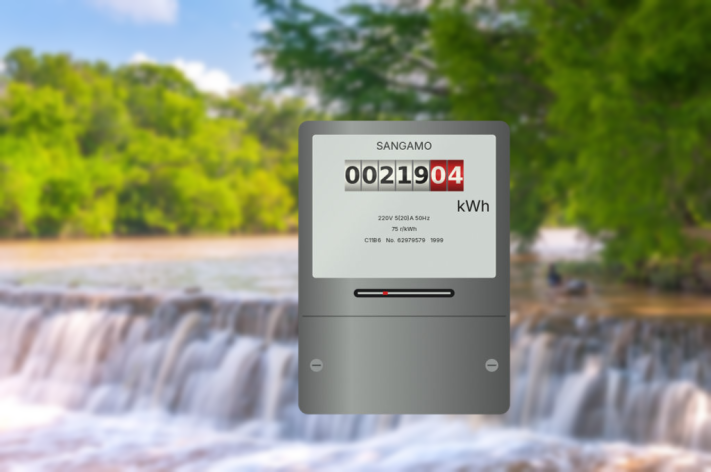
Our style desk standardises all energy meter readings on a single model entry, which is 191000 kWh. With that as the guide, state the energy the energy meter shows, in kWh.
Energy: 219.04 kWh
